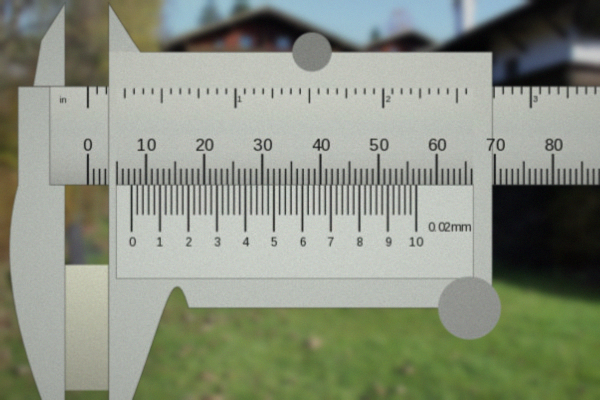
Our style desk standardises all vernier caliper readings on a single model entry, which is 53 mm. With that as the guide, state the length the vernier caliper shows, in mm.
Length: 7.5 mm
